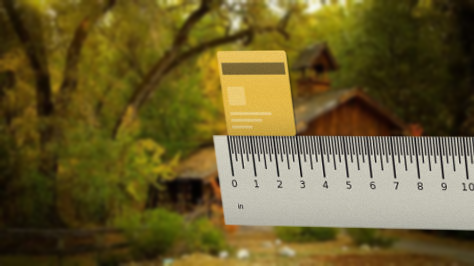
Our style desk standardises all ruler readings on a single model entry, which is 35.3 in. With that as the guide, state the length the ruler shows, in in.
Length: 3 in
